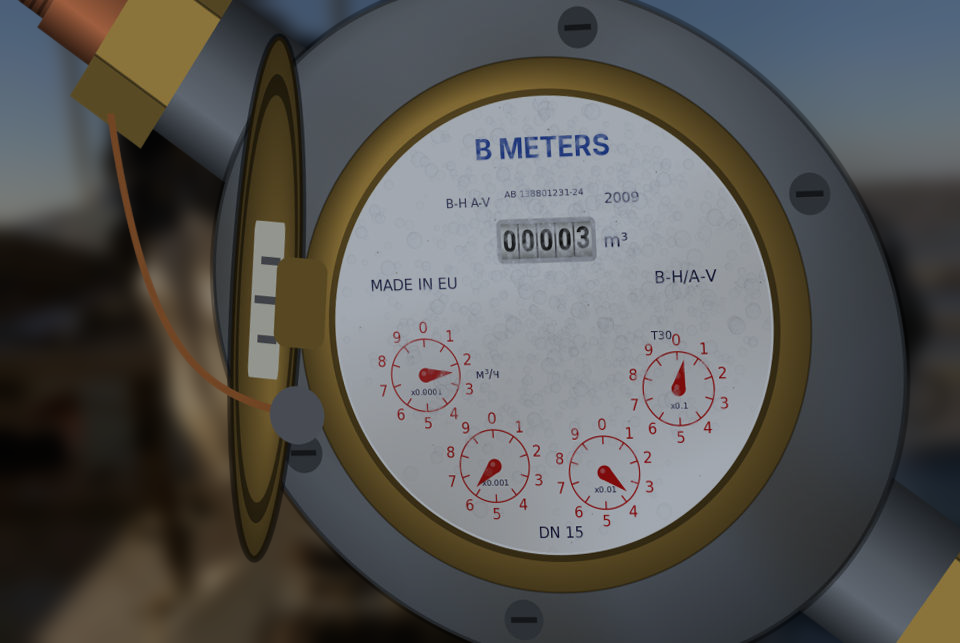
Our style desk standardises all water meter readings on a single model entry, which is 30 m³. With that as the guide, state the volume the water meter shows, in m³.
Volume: 3.0362 m³
